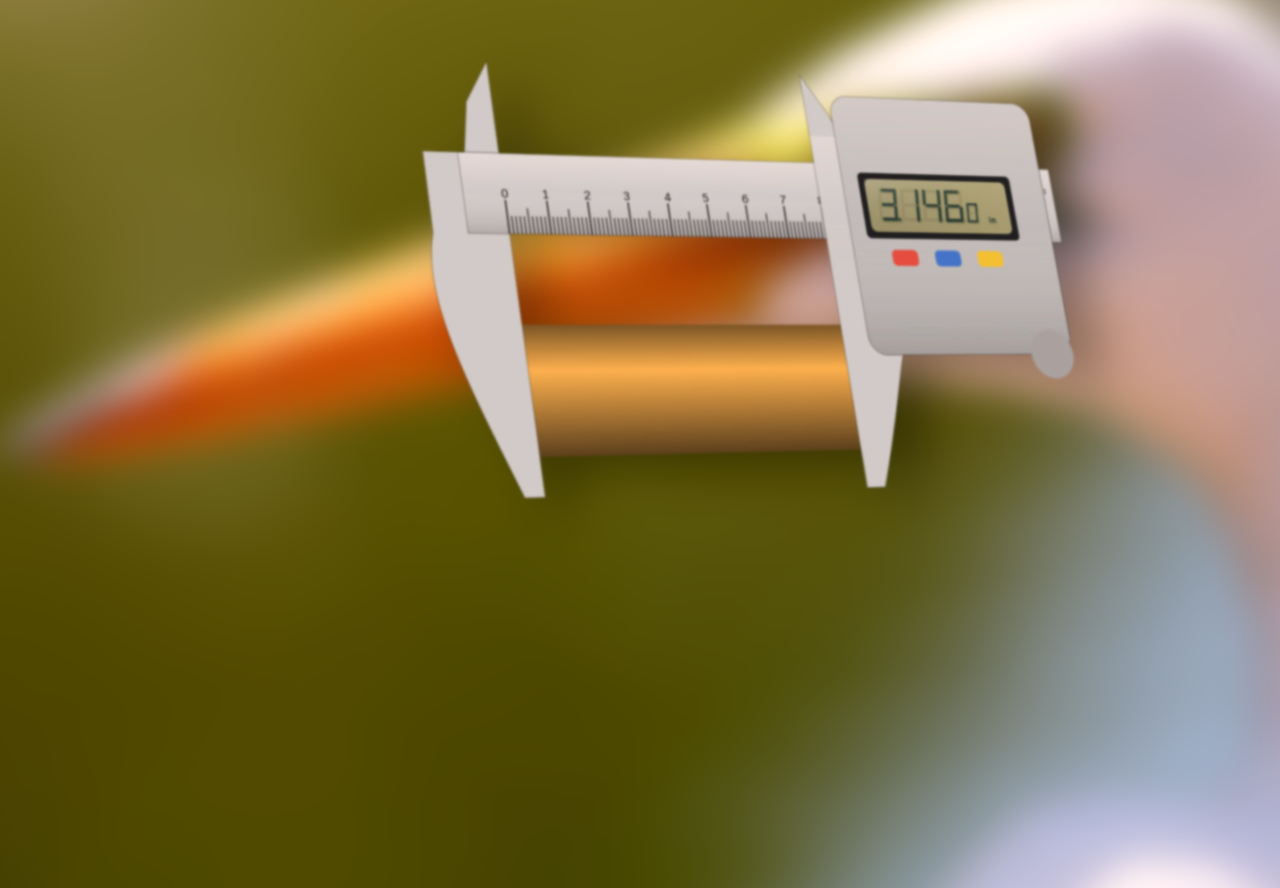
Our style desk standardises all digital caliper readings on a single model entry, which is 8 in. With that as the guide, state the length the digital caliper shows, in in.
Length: 3.1460 in
